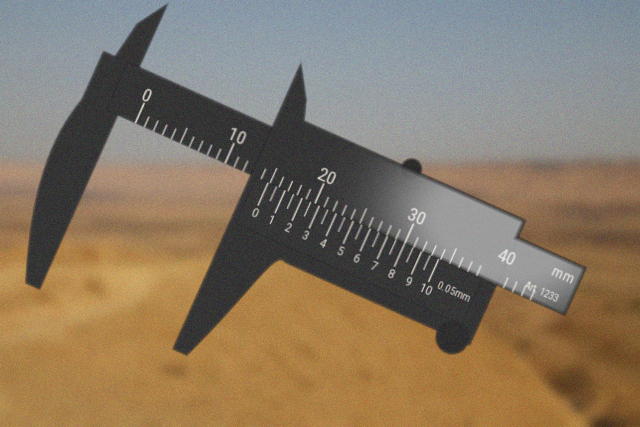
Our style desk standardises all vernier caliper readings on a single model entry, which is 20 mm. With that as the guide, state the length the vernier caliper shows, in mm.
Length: 14.8 mm
